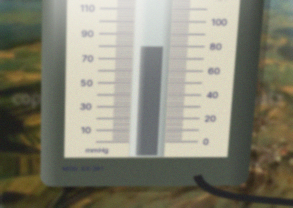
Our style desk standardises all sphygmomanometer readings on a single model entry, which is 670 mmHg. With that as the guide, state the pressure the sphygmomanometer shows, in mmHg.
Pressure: 80 mmHg
